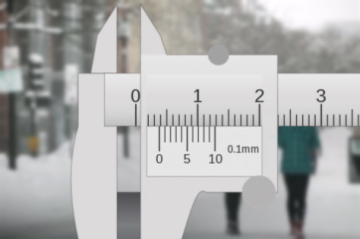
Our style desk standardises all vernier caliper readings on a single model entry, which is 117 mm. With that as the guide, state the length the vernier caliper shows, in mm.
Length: 3.8 mm
